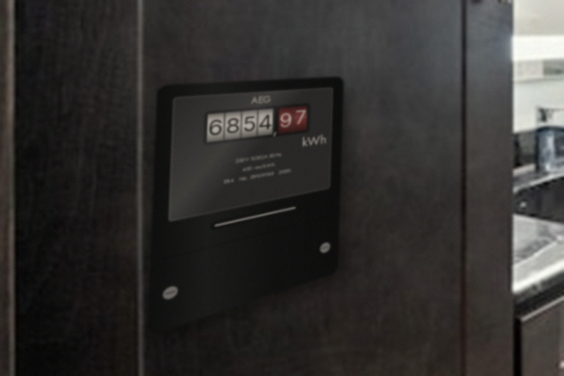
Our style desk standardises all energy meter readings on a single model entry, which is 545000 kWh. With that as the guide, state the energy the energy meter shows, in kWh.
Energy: 6854.97 kWh
